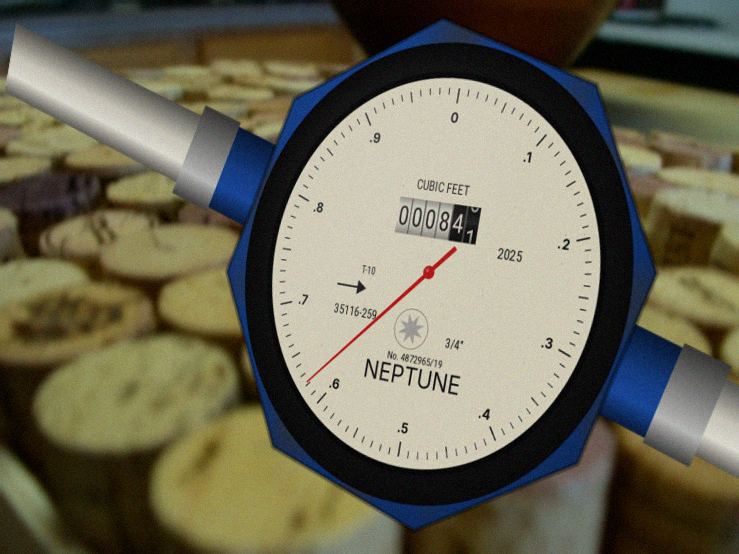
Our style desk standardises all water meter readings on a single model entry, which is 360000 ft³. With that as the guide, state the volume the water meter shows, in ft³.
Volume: 840.62 ft³
